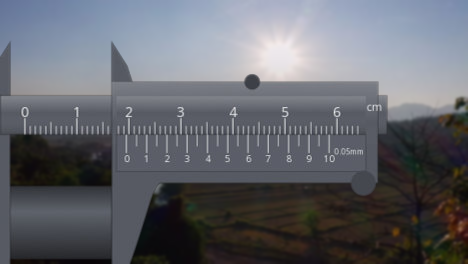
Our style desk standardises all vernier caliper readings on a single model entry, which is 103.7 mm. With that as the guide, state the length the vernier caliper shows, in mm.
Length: 19.5 mm
